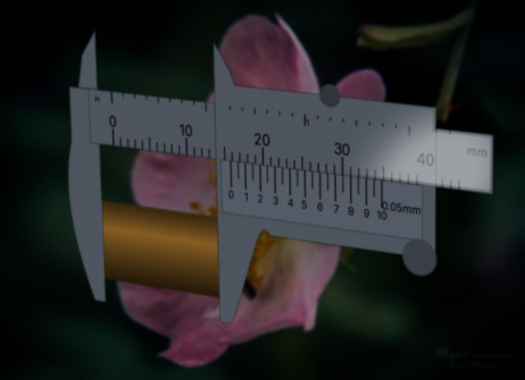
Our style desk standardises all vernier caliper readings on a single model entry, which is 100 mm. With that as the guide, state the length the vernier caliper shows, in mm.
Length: 15.8 mm
